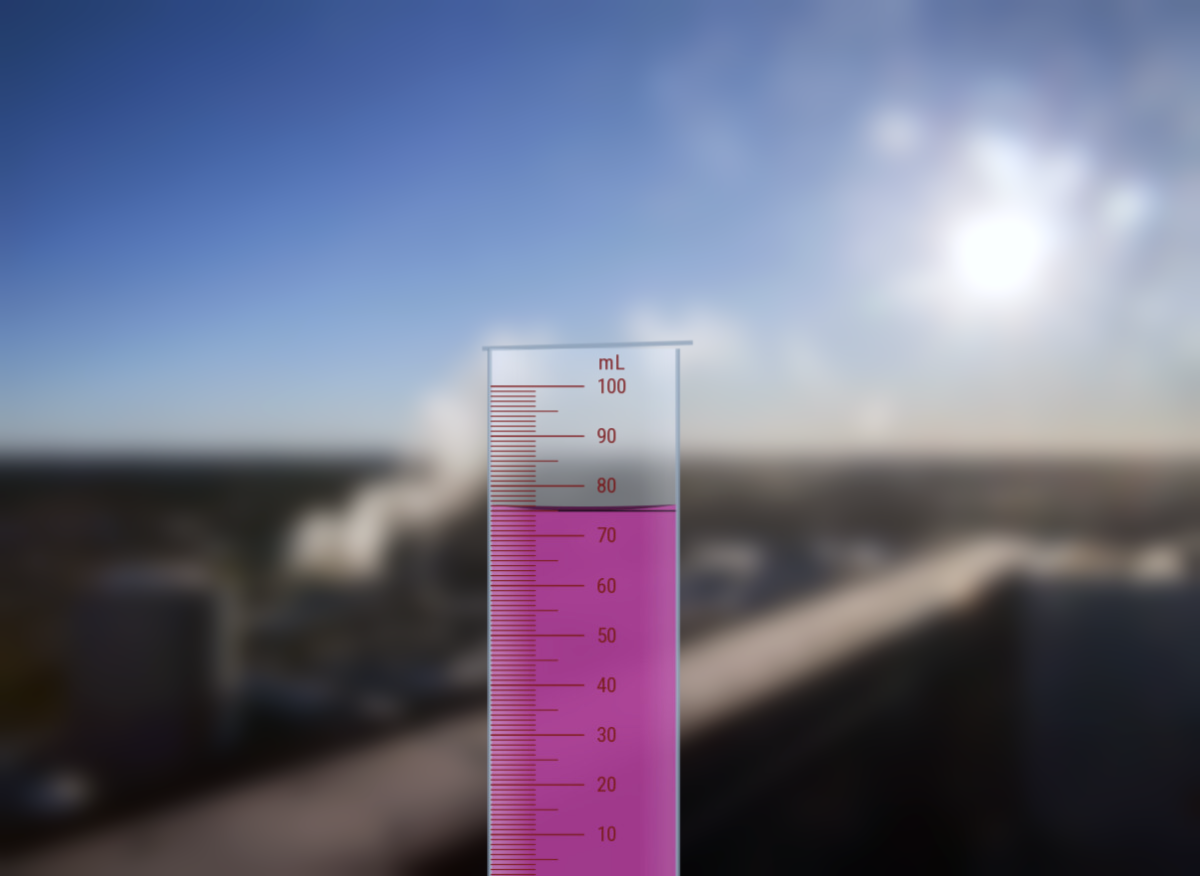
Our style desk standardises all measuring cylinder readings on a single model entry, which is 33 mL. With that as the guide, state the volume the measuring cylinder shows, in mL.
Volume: 75 mL
